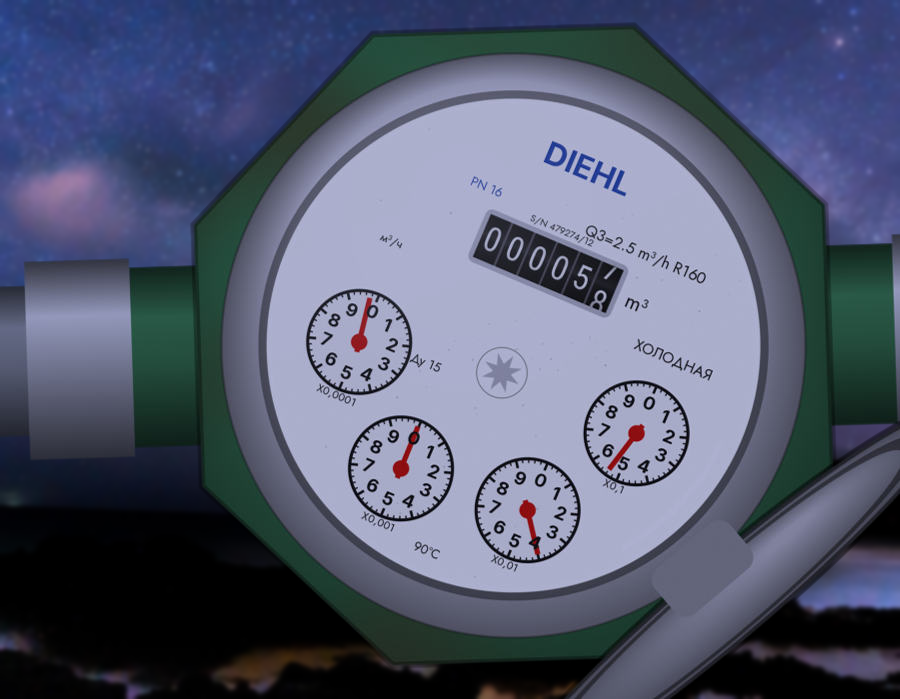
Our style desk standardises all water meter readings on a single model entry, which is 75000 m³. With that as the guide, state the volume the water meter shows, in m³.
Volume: 57.5399 m³
